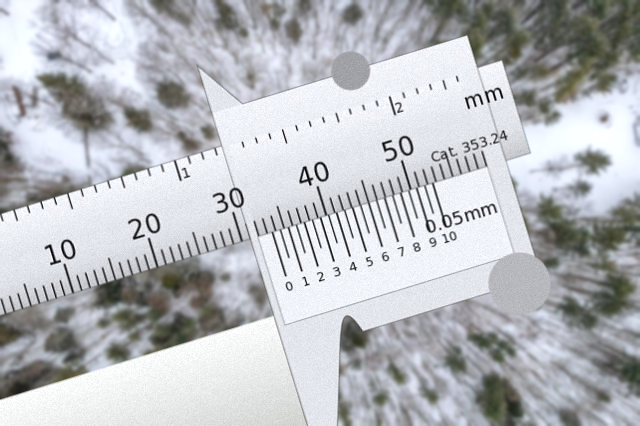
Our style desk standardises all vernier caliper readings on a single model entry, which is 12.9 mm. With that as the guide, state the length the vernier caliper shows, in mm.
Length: 33.6 mm
